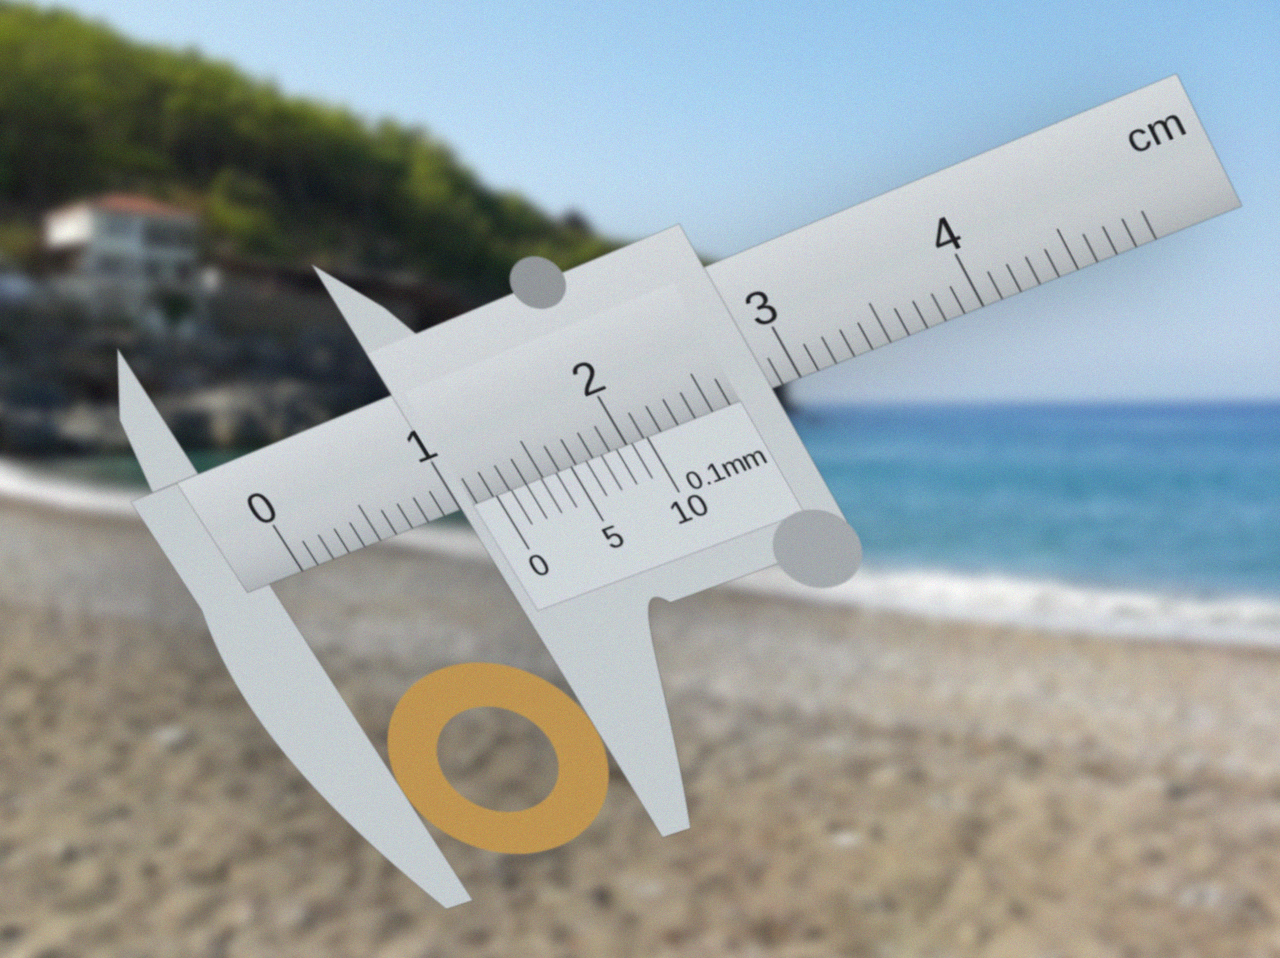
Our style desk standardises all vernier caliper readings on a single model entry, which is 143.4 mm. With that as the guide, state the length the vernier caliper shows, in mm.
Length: 12.2 mm
